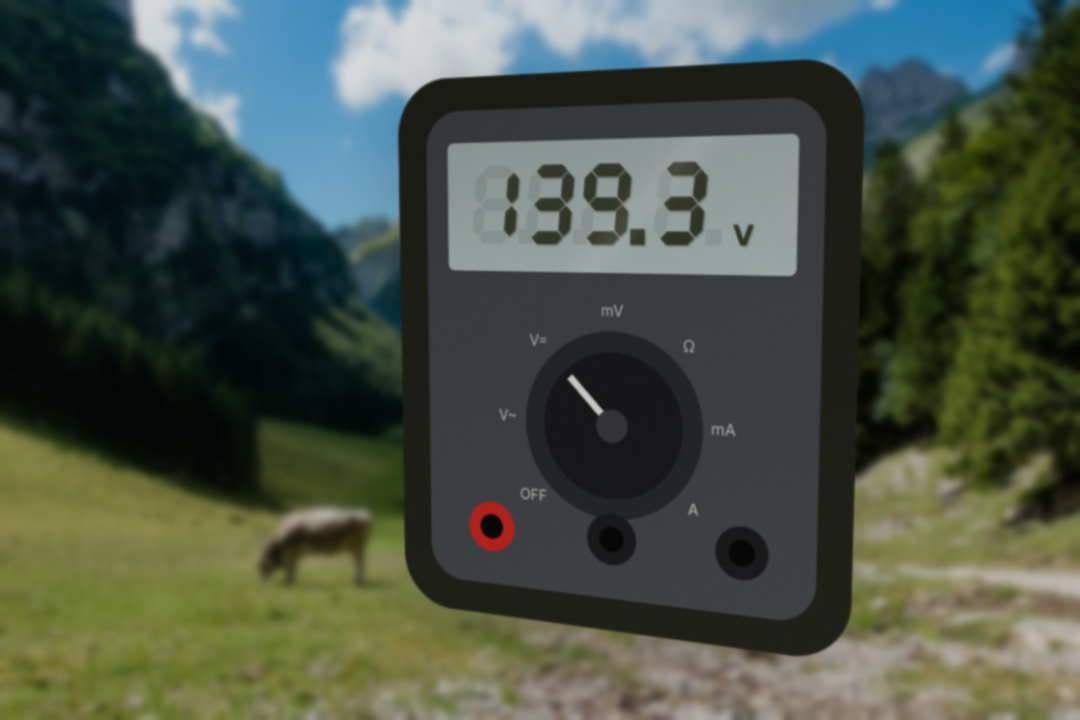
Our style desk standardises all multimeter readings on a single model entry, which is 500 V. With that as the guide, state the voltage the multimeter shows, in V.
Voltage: 139.3 V
